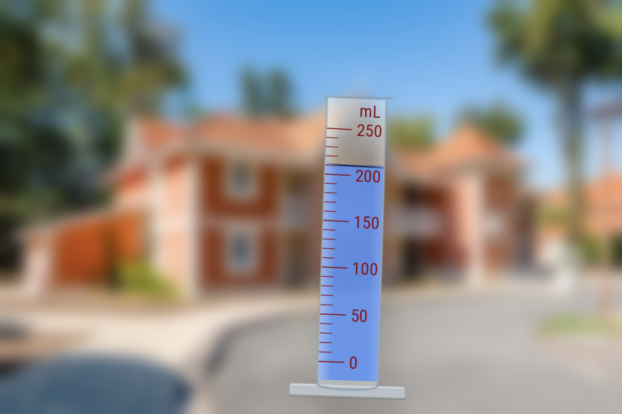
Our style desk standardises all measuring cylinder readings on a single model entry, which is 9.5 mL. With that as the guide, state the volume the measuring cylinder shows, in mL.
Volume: 210 mL
